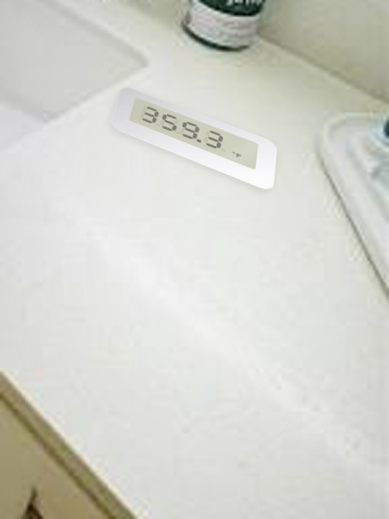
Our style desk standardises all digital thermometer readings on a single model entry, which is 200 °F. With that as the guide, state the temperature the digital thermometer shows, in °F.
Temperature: 359.3 °F
